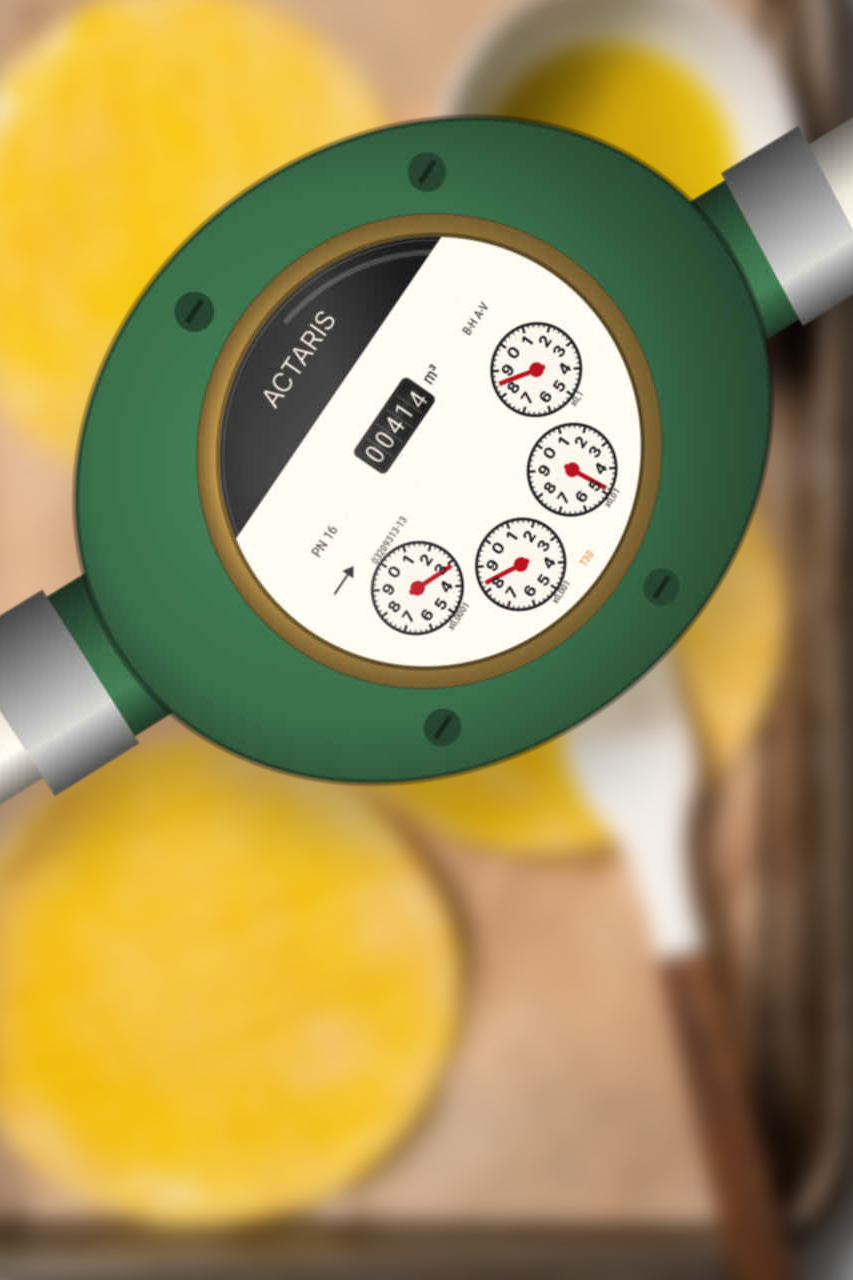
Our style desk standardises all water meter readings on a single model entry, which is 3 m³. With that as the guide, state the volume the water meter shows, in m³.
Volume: 413.8483 m³
